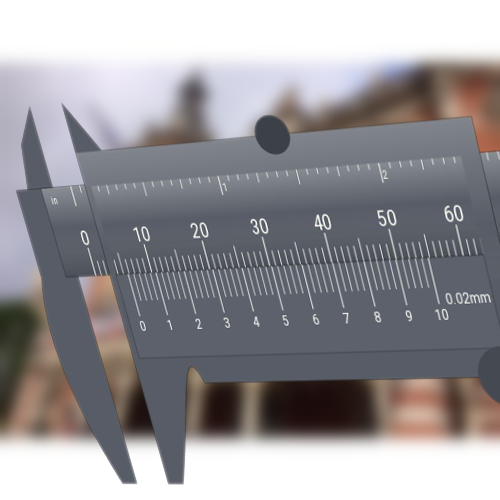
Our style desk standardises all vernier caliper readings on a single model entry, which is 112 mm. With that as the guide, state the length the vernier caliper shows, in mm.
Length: 5.8 mm
